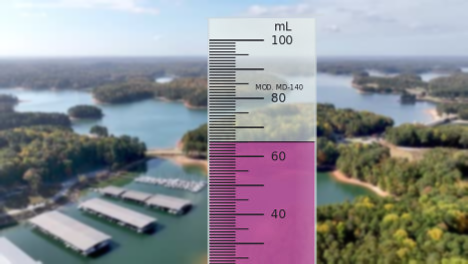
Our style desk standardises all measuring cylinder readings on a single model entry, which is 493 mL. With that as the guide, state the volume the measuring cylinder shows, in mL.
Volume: 65 mL
